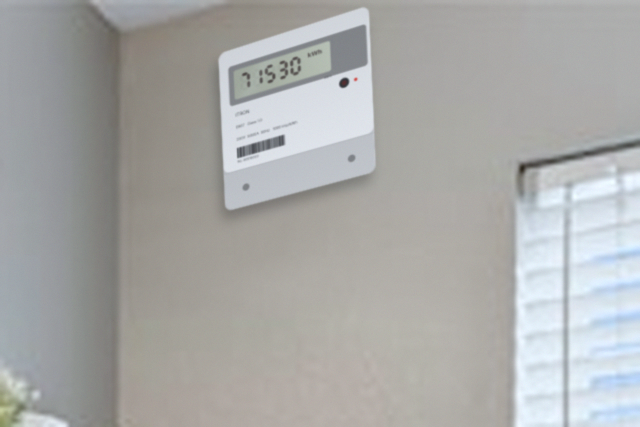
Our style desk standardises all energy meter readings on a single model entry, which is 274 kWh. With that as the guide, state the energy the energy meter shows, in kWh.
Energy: 71530 kWh
